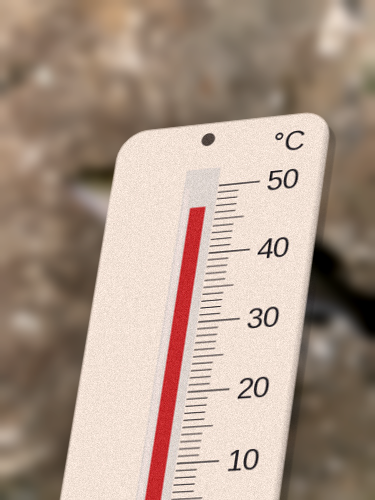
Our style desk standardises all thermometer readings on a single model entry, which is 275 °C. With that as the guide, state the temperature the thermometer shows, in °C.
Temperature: 47 °C
